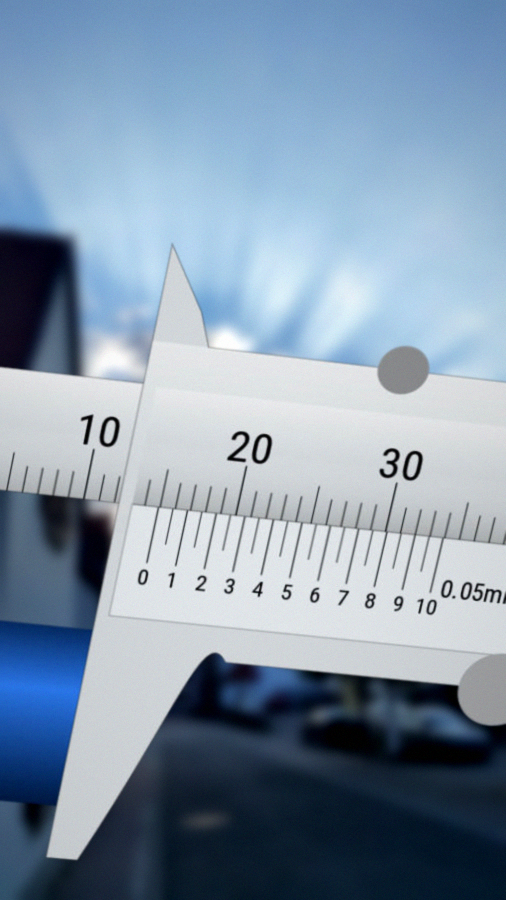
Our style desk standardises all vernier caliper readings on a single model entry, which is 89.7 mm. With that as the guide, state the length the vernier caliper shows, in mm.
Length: 14.9 mm
